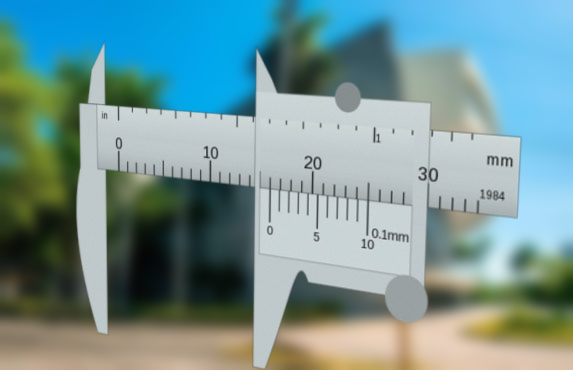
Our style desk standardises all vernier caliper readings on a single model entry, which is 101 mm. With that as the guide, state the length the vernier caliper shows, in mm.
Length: 16.0 mm
